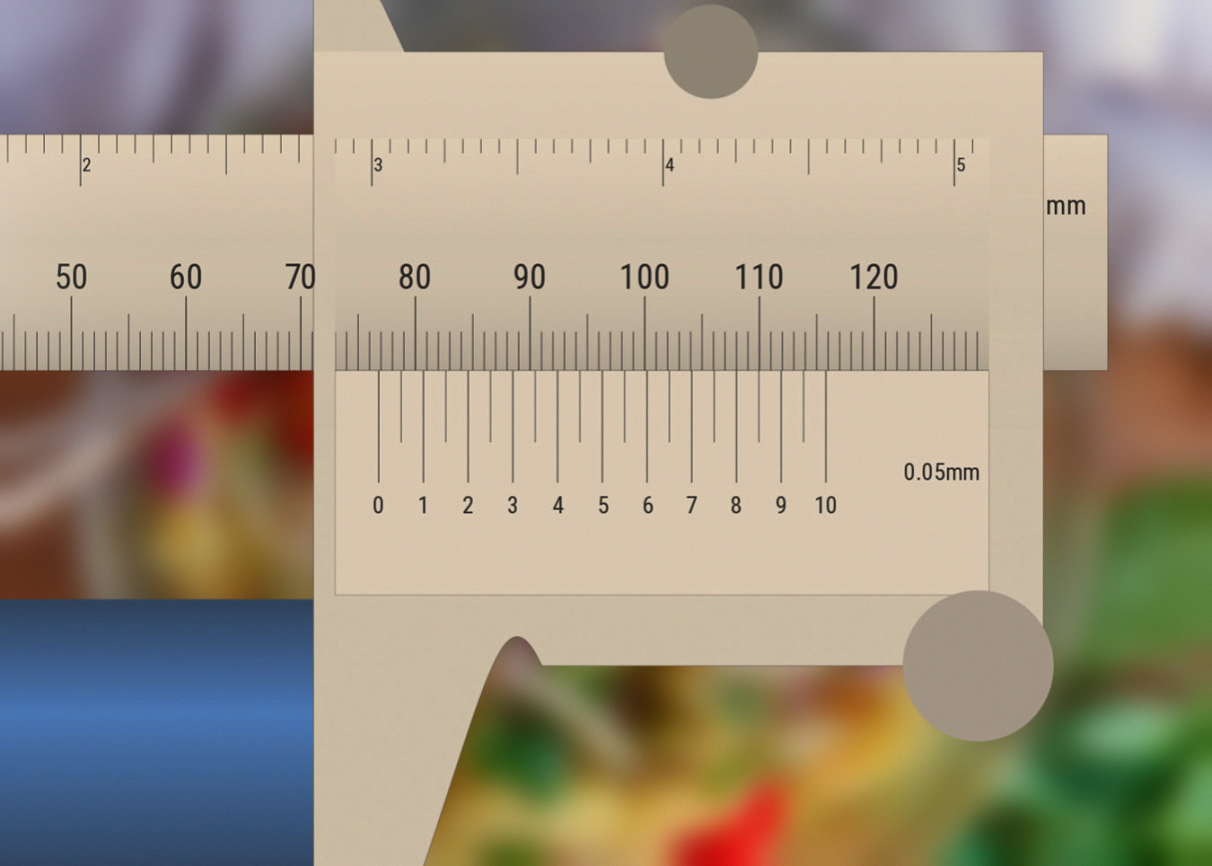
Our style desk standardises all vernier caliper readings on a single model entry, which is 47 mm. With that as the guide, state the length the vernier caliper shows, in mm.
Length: 76.8 mm
